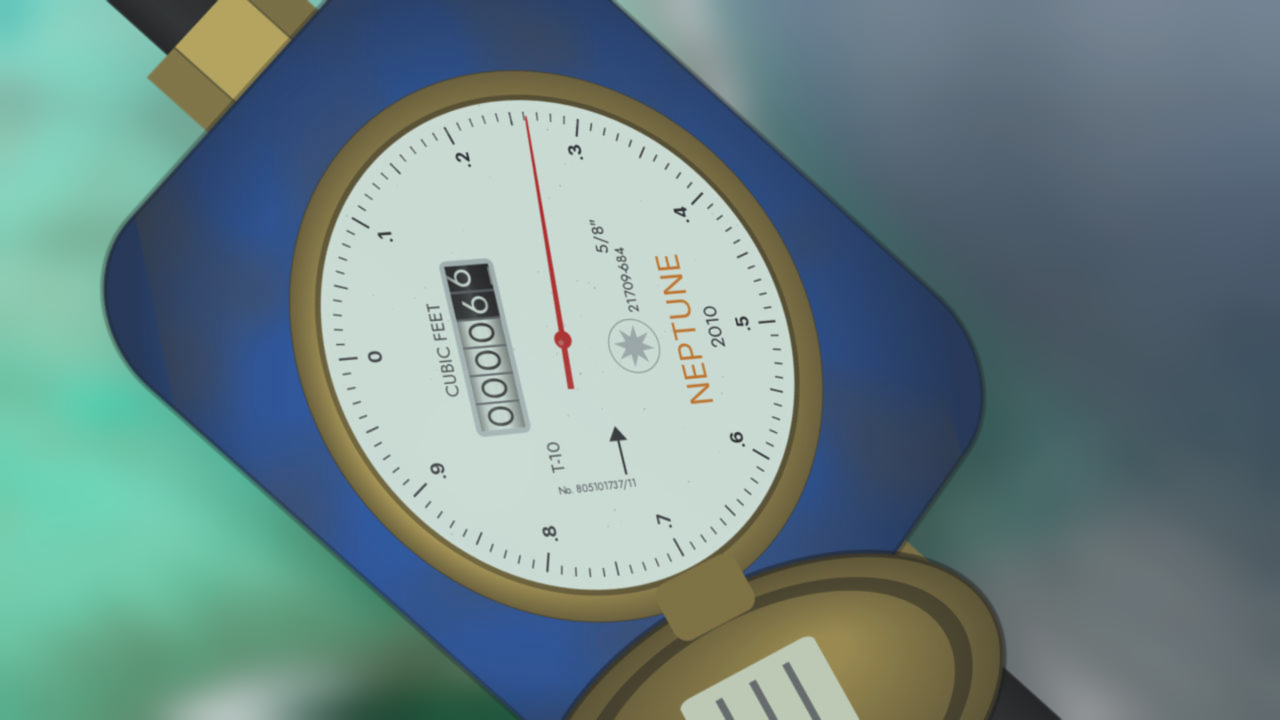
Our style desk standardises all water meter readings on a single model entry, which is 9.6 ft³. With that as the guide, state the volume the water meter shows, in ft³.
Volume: 66.26 ft³
